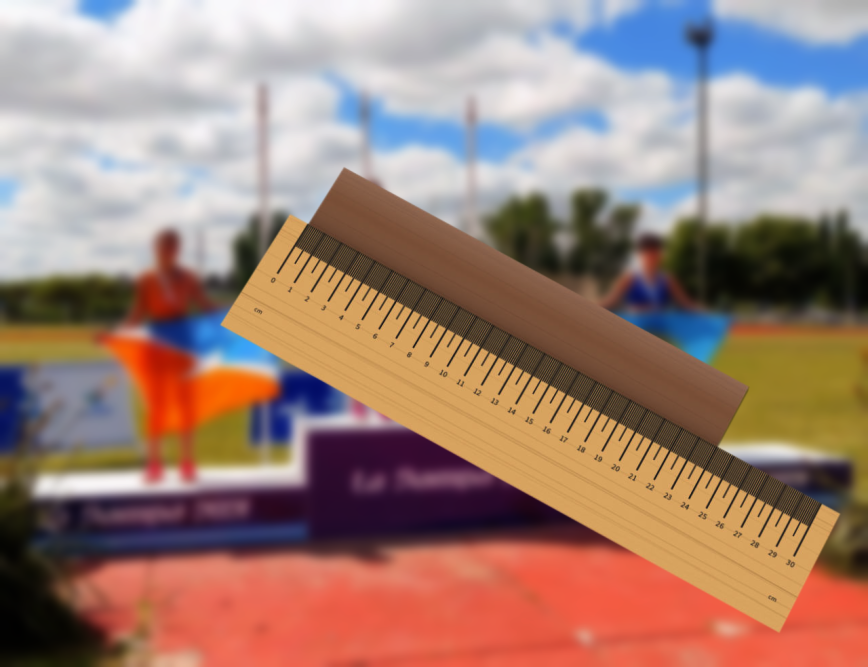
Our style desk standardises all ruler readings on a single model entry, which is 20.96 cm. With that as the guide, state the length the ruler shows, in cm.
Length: 24 cm
